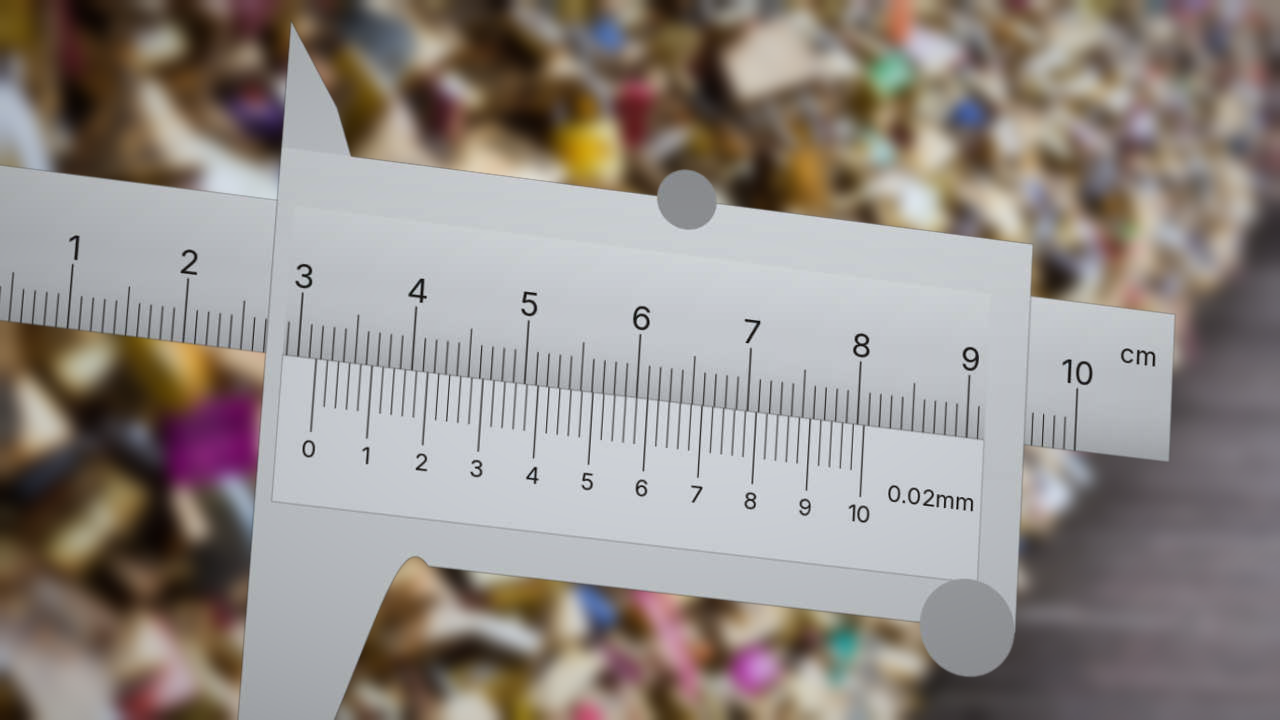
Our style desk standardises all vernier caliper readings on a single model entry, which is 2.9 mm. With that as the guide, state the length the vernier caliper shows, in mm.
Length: 31.6 mm
